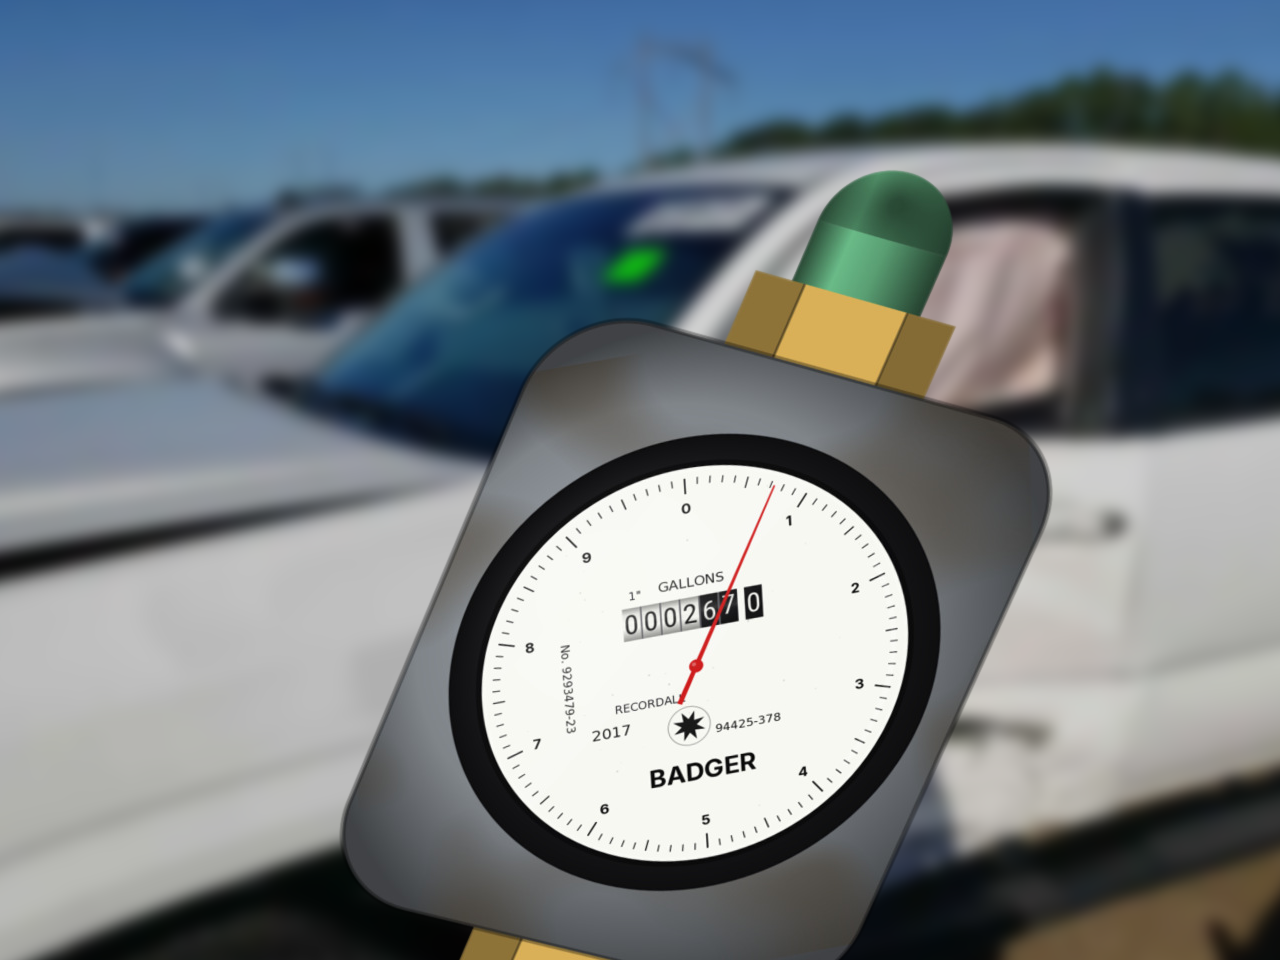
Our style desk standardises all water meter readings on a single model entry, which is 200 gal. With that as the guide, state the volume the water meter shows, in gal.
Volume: 2670.7 gal
